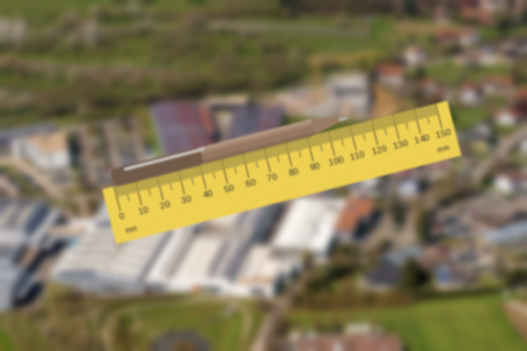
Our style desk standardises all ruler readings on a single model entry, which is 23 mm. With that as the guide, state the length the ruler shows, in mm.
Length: 110 mm
